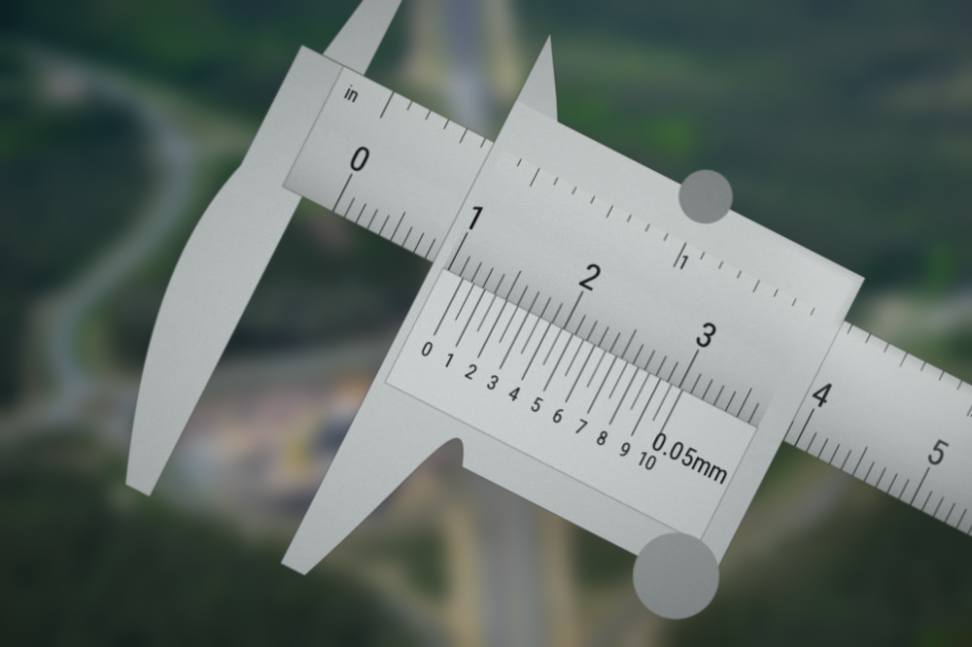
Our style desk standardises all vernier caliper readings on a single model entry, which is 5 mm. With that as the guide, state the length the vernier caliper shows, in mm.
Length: 11.3 mm
